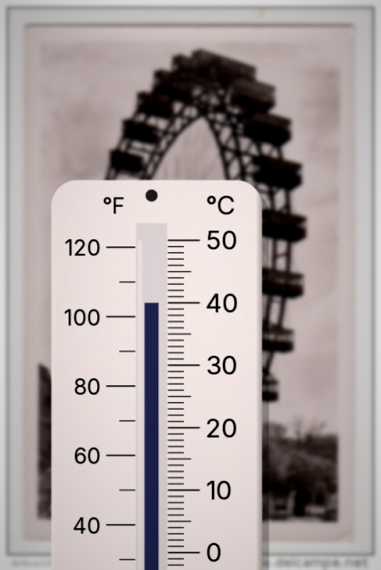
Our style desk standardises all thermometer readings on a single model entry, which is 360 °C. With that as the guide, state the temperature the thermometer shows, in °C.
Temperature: 40 °C
